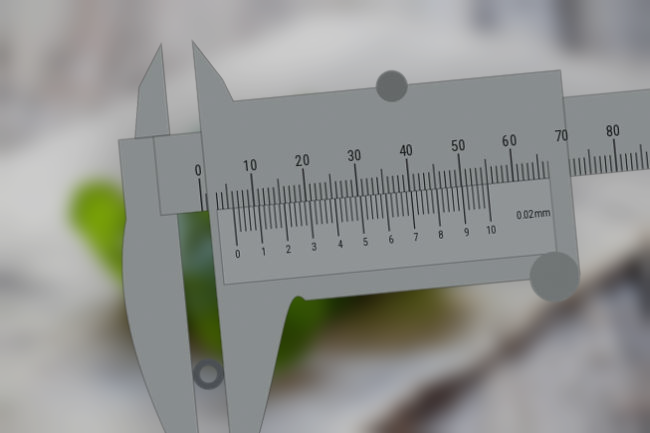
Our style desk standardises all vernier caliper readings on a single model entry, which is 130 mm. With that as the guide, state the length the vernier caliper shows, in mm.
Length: 6.0 mm
